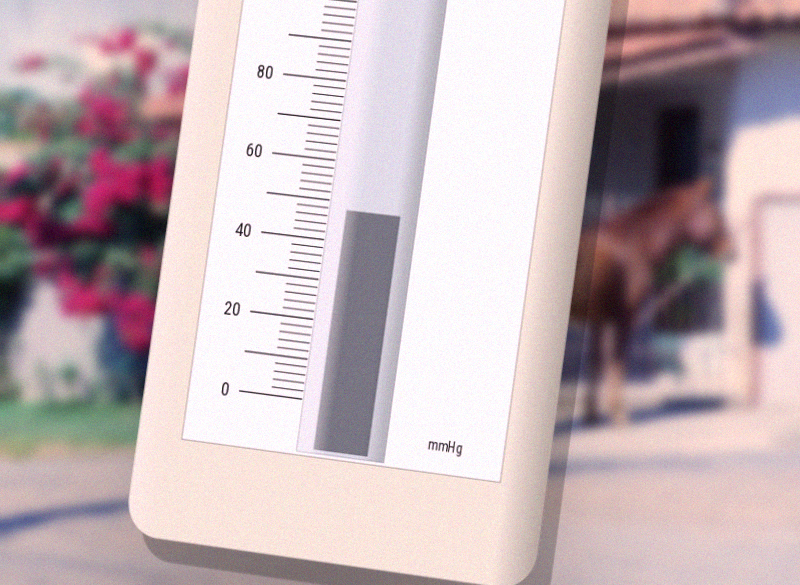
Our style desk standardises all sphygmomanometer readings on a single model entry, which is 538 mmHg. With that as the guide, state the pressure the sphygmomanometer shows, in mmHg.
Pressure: 48 mmHg
